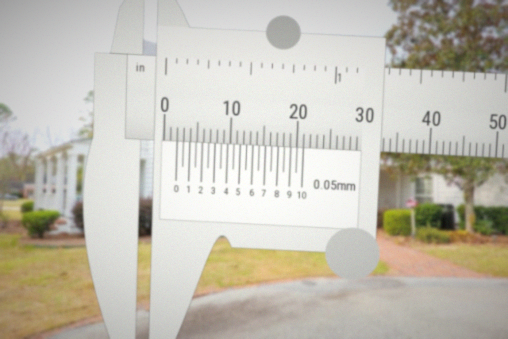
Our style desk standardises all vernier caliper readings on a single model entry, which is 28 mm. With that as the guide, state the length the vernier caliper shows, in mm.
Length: 2.0 mm
